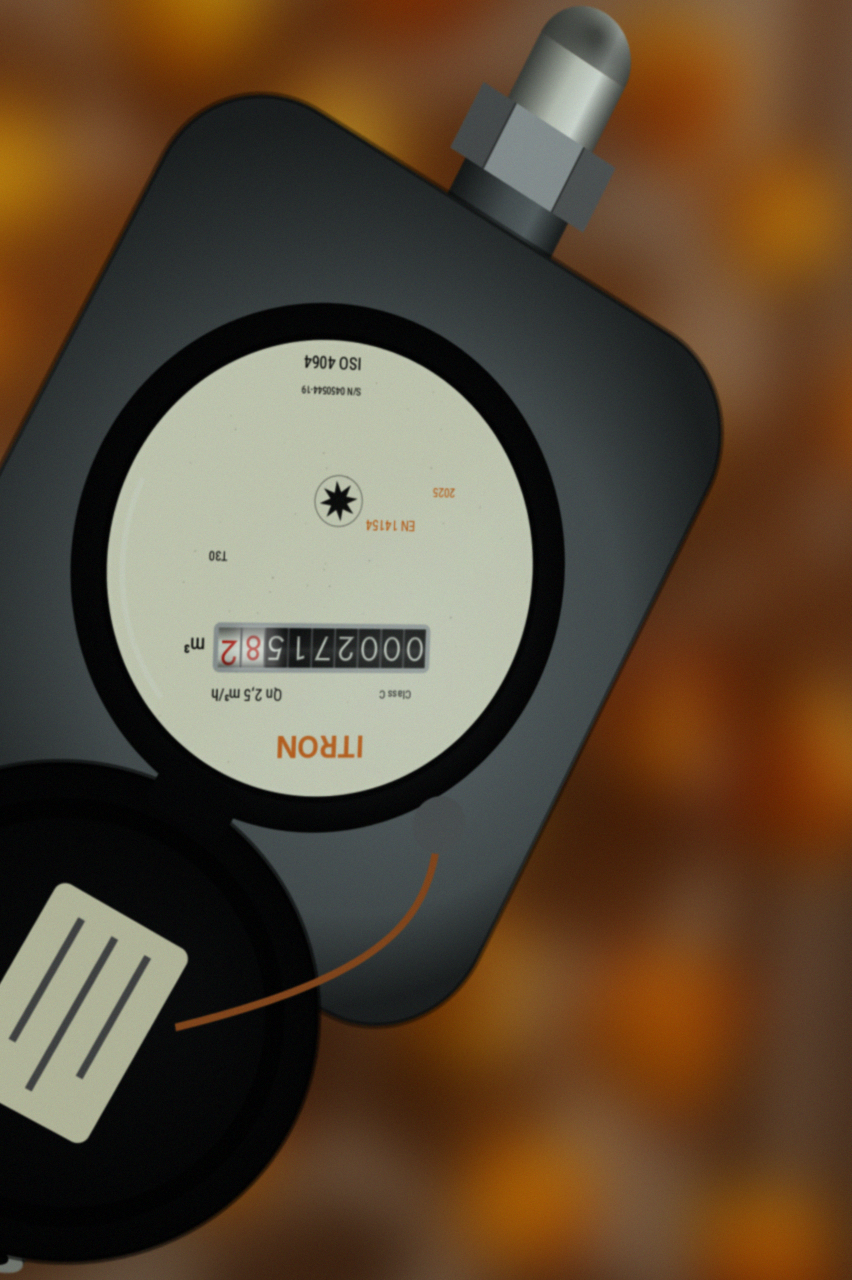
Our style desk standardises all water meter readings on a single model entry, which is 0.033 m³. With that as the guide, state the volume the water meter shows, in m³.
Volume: 2715.82 m³
